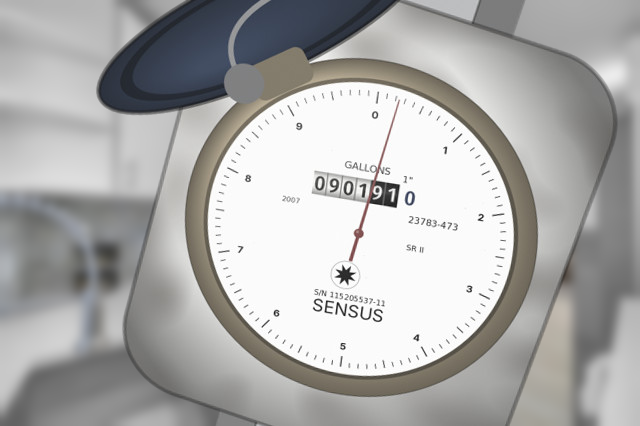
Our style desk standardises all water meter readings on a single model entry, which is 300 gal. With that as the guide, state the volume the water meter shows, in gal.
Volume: 901910.2 gal
